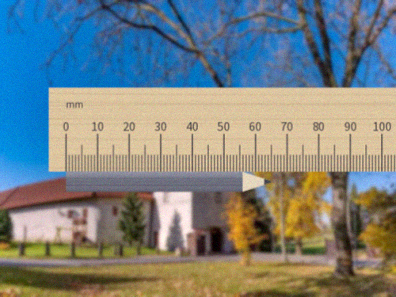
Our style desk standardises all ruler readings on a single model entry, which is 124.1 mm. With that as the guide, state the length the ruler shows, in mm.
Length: 65 mm
